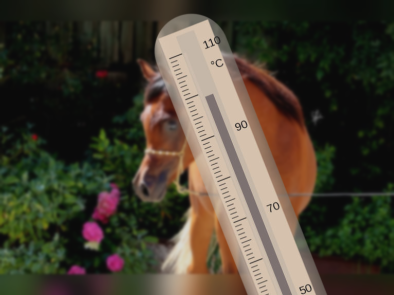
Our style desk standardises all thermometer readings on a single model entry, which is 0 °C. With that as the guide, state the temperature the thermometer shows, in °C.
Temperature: 99 °C
